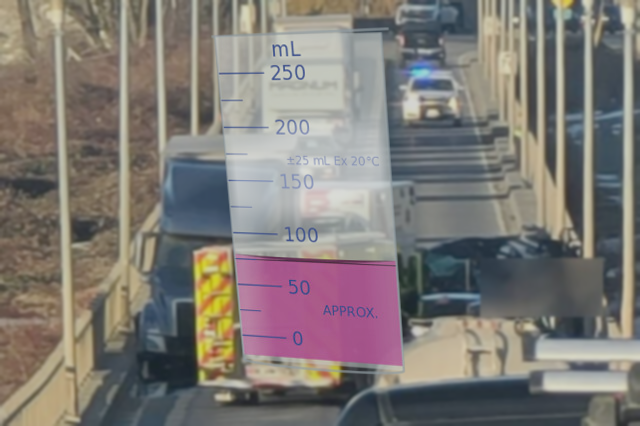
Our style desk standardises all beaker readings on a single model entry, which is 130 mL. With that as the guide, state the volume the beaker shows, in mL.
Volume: 75 mL
